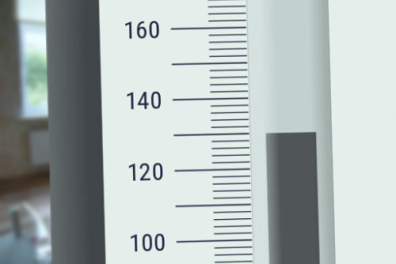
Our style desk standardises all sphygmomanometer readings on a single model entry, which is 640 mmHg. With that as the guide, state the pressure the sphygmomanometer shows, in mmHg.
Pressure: 130 mmHg
